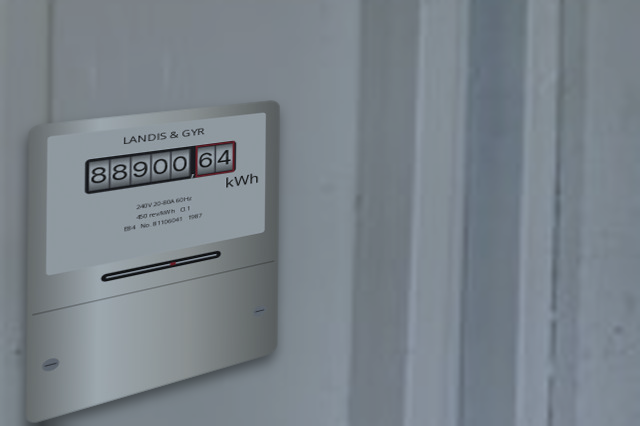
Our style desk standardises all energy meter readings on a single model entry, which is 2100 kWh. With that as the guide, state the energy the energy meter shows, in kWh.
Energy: 88900.64 kWh
